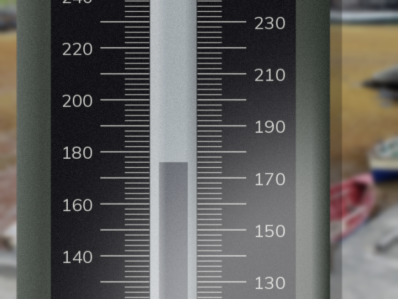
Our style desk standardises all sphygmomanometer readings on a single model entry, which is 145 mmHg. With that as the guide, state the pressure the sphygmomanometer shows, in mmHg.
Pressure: 176 mmHg
